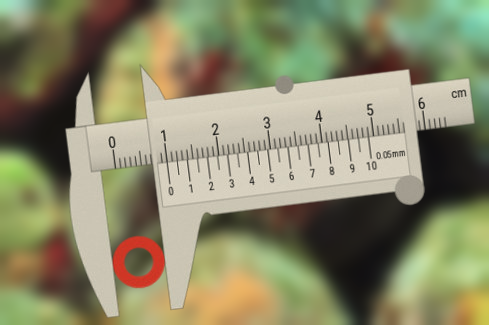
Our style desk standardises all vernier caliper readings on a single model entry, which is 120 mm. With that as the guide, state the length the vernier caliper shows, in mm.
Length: 10.0 mm
